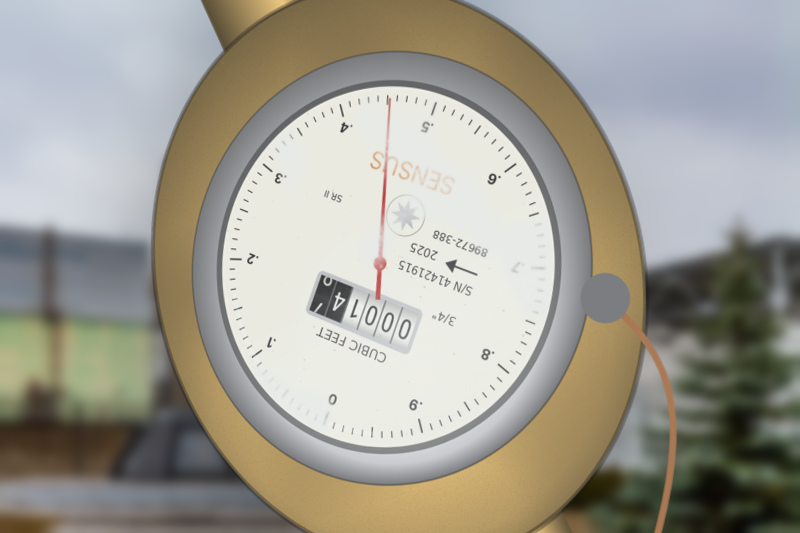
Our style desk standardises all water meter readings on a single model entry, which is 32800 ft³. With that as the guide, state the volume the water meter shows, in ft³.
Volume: 147.45 ft³
